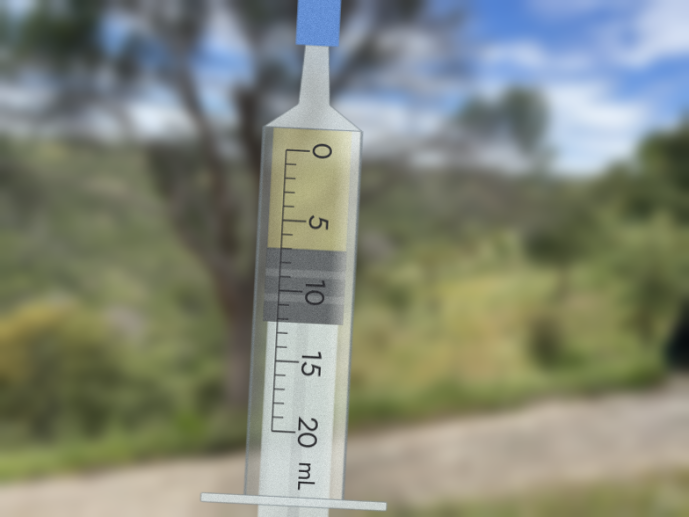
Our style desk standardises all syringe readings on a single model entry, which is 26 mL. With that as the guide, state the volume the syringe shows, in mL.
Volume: 7 mL
